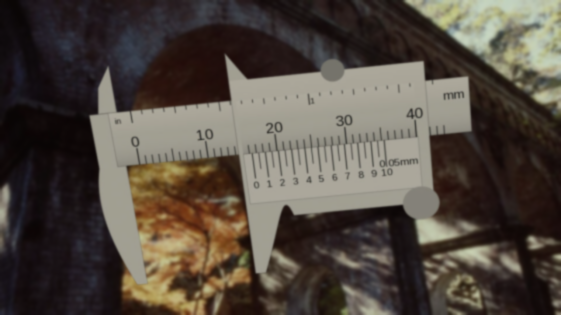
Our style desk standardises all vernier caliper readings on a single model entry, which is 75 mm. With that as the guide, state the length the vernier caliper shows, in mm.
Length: 16.4 mm
